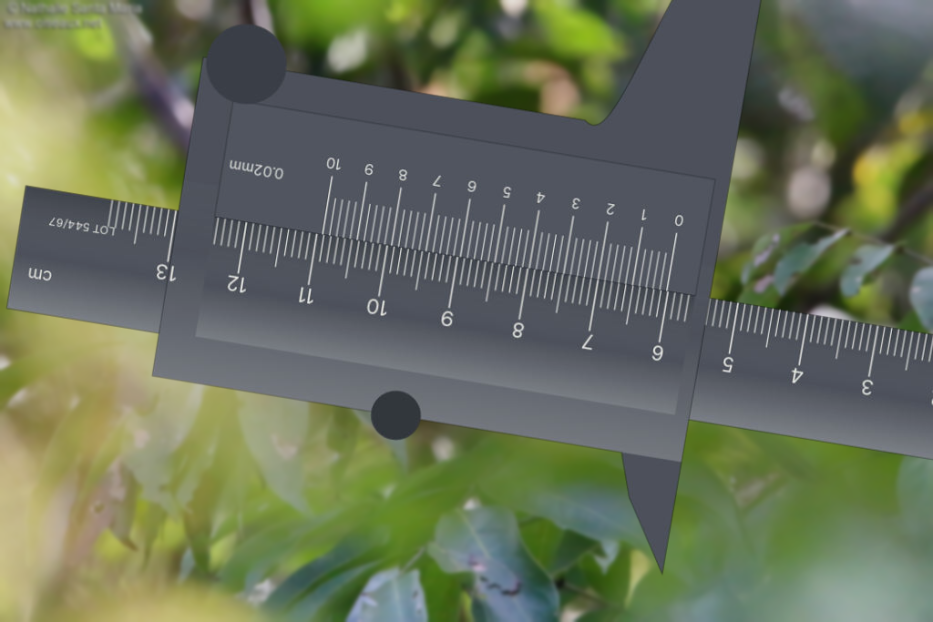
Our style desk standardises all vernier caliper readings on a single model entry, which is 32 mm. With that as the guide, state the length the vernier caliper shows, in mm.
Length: 60.2 mm
